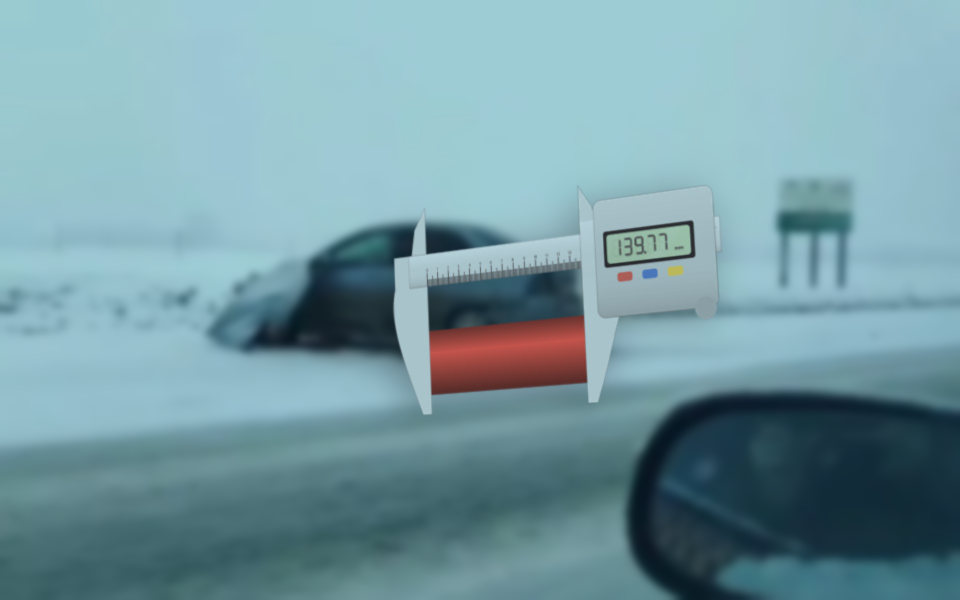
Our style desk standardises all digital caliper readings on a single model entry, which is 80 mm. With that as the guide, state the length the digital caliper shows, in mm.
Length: 139.77 mm
